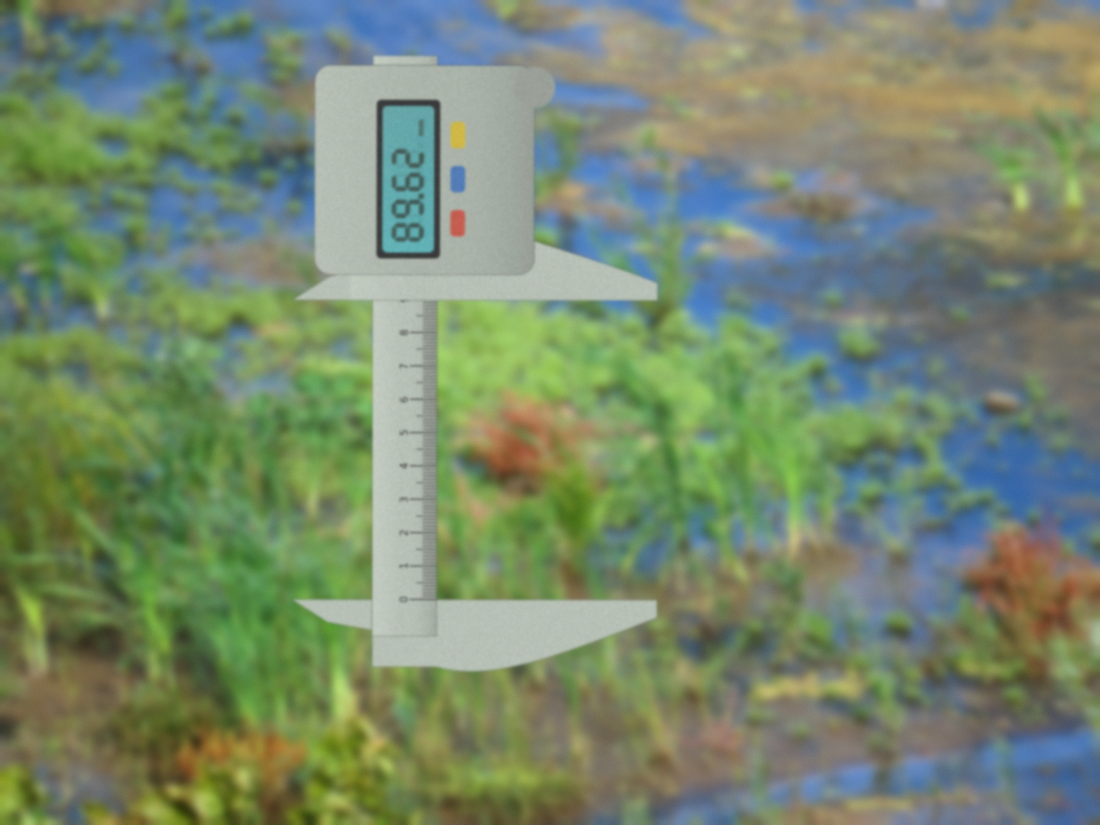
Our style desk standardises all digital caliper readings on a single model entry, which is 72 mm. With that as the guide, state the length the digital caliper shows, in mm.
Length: 89.62 mm
